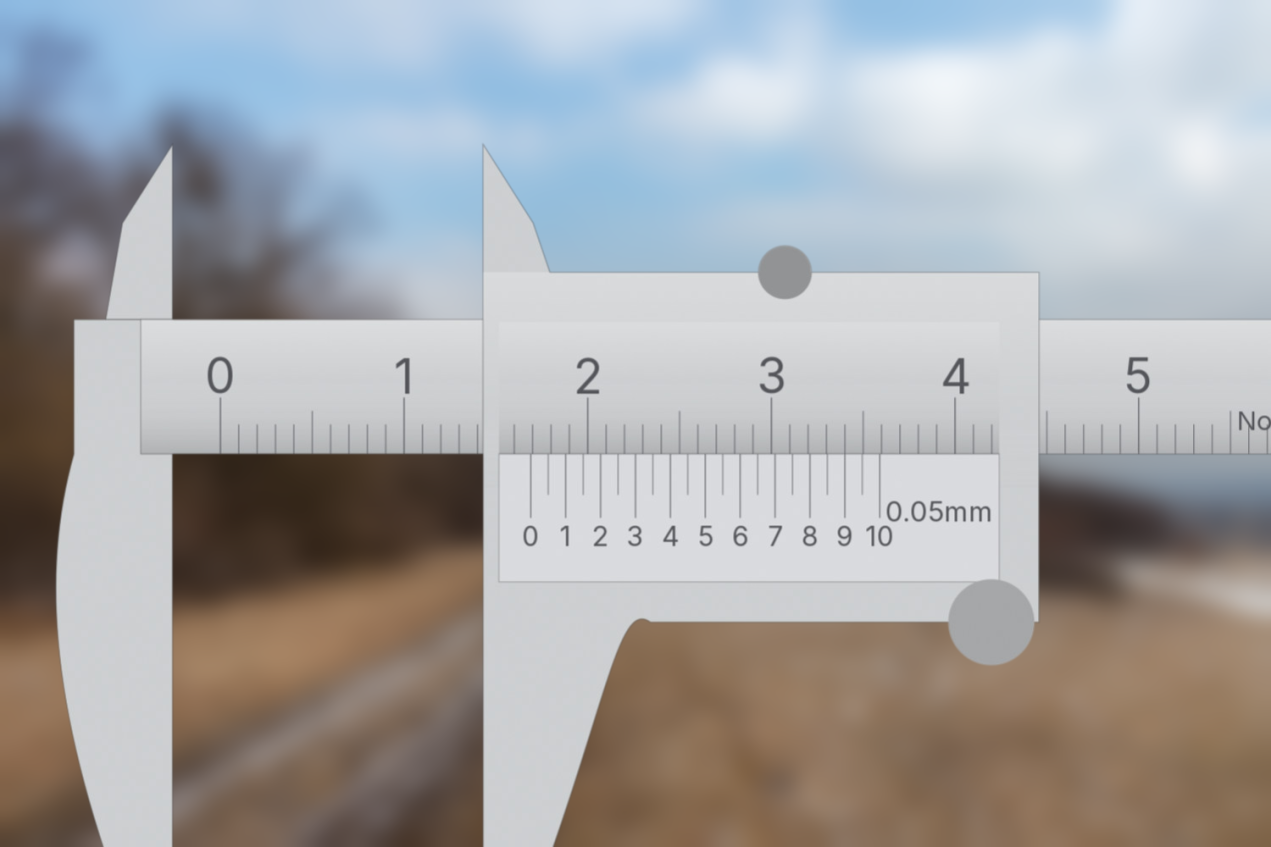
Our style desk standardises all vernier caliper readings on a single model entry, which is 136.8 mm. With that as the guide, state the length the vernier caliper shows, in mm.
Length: 16.9 mm
